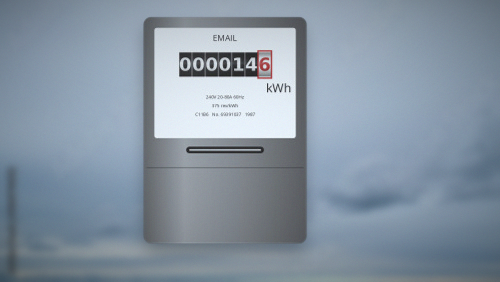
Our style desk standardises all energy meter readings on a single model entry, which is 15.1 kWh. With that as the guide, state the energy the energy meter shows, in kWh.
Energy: 14.6 kWh
